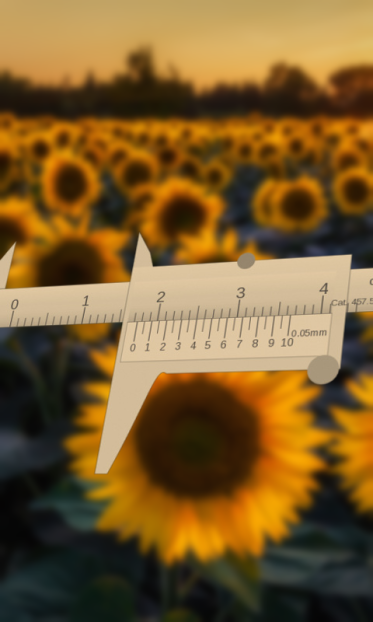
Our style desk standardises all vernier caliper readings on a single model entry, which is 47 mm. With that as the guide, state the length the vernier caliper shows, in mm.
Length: 17.4 mm
